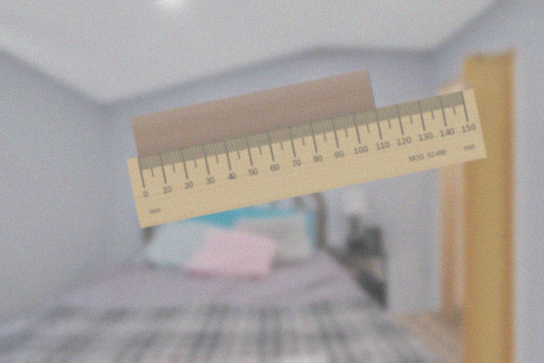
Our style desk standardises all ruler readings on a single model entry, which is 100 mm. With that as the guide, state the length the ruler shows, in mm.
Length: 110 mm
